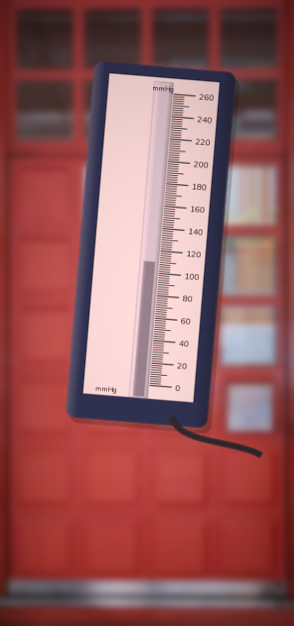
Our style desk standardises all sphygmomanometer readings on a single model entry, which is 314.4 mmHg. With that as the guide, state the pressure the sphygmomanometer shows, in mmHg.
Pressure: 110 mmHg
